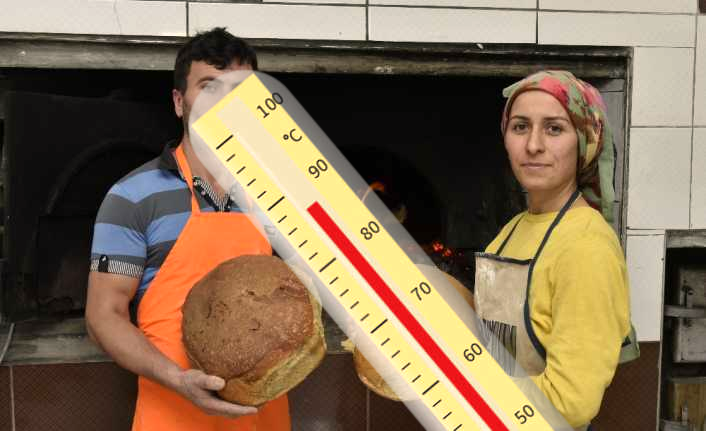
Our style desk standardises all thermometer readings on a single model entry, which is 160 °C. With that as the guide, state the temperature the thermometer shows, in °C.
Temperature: 87 °C
